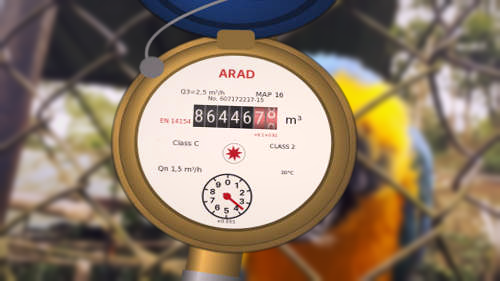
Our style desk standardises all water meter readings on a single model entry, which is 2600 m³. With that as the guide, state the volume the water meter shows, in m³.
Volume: 86446.783 m³
